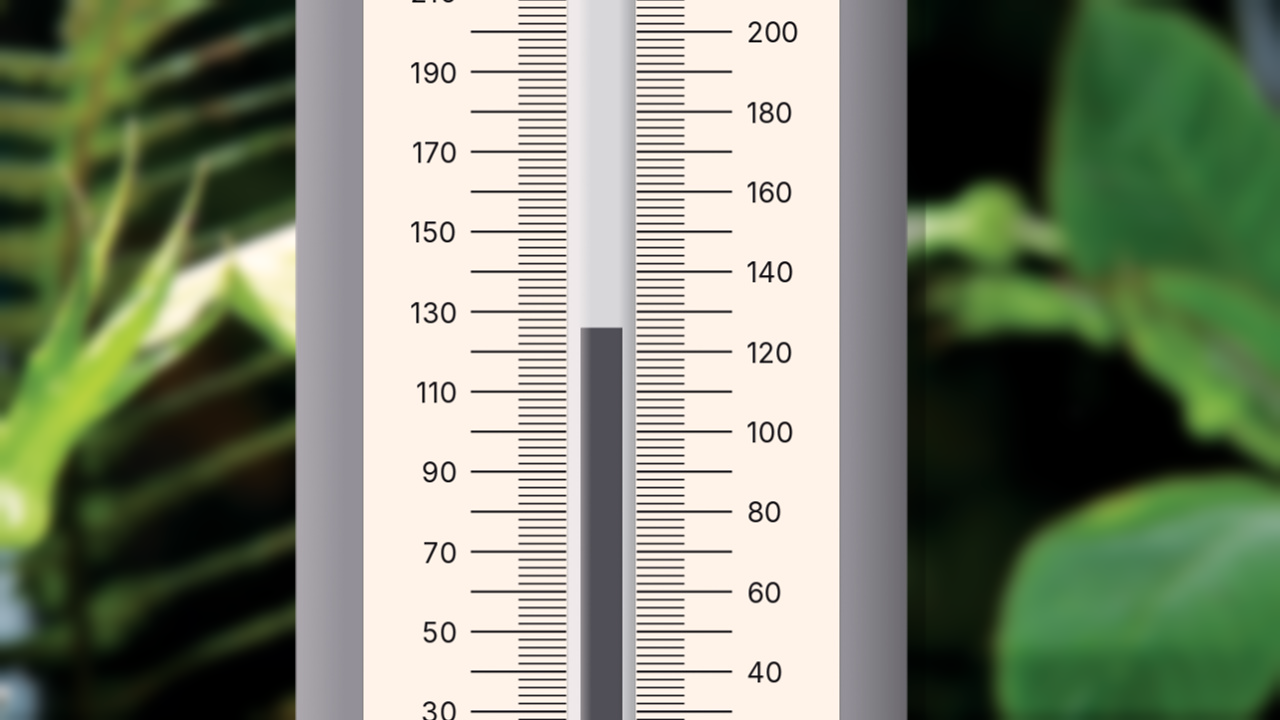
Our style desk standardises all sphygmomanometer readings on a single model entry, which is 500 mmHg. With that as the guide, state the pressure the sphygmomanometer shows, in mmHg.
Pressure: 126 mmHg
